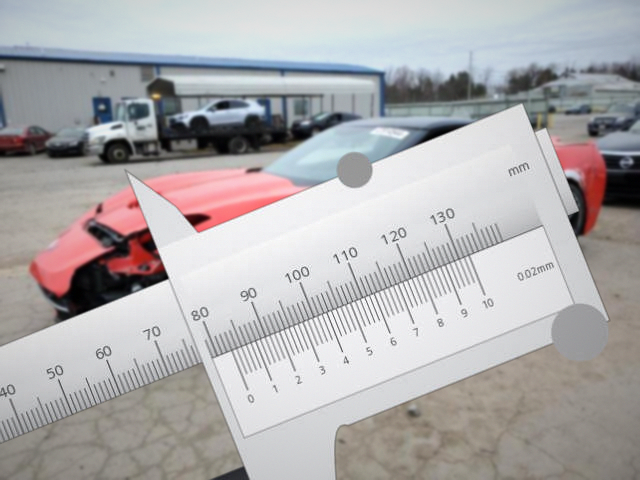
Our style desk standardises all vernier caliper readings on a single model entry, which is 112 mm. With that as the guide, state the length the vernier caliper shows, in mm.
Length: 83.0 mm
